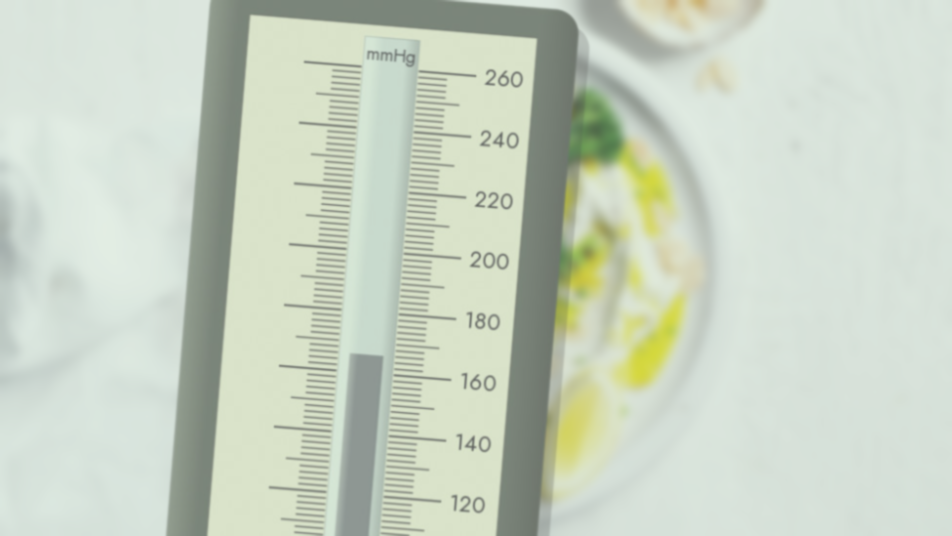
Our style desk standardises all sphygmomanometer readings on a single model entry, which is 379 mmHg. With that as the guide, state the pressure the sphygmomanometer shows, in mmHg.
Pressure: 166 mmHg
